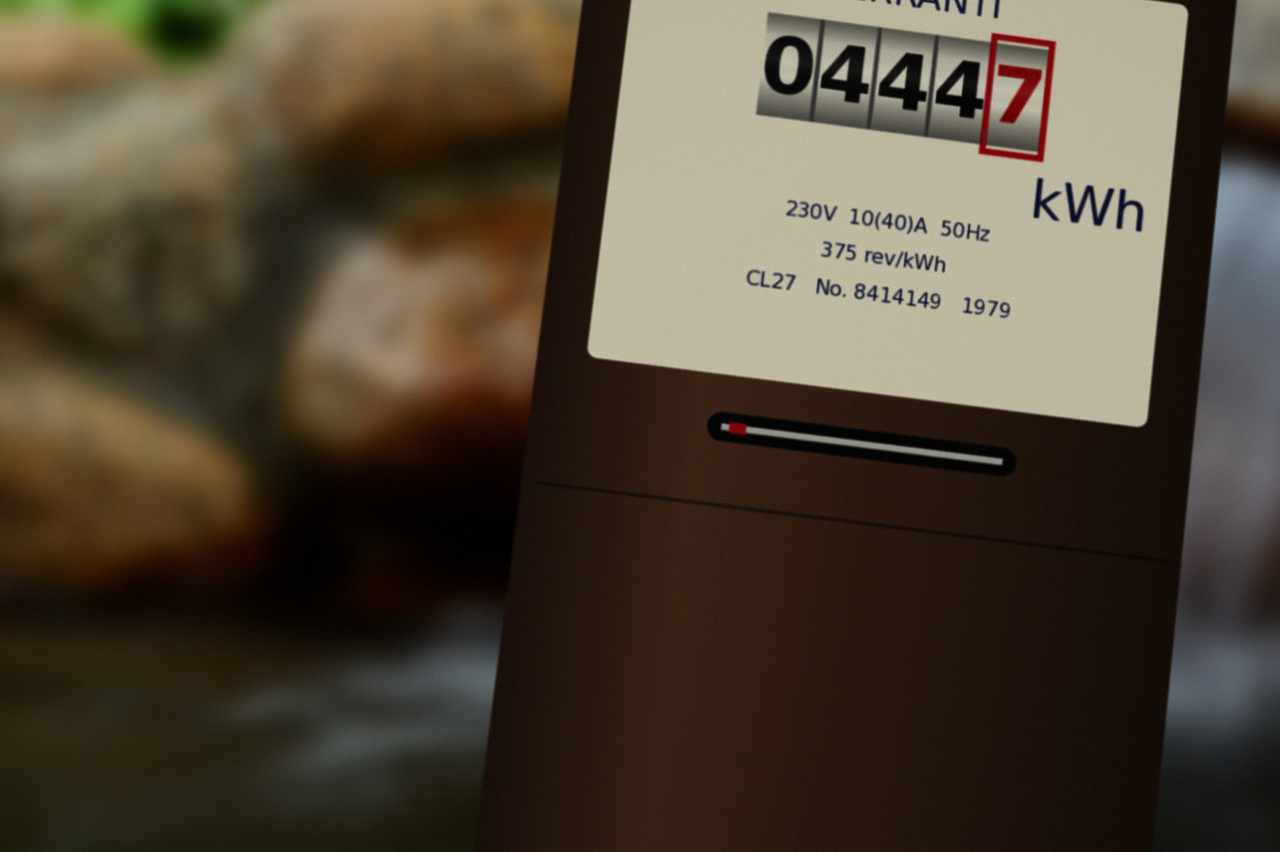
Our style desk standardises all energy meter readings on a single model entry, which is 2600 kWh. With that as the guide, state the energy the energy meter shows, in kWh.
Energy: 444.7 kWh
